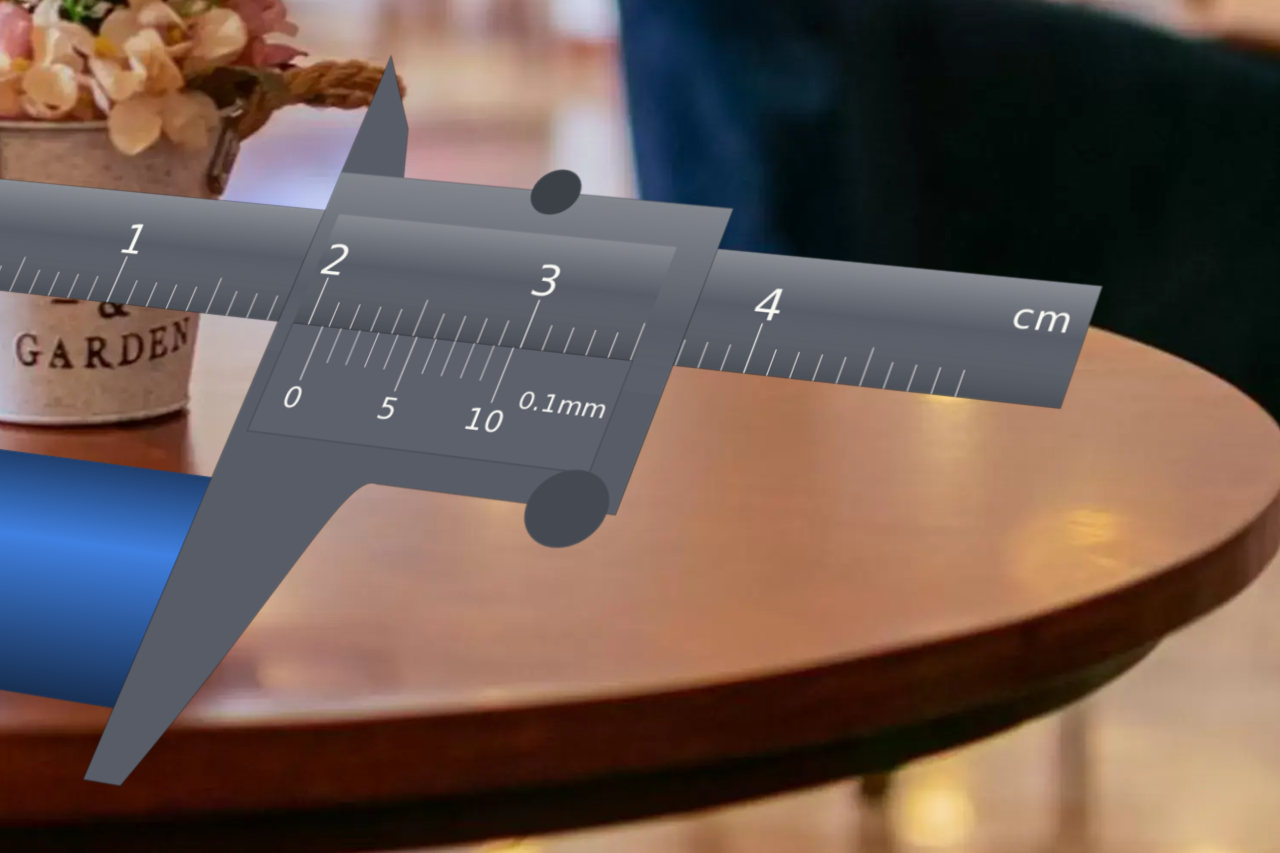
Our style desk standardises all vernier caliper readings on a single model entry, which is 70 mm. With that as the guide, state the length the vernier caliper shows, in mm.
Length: 20.7 mm
